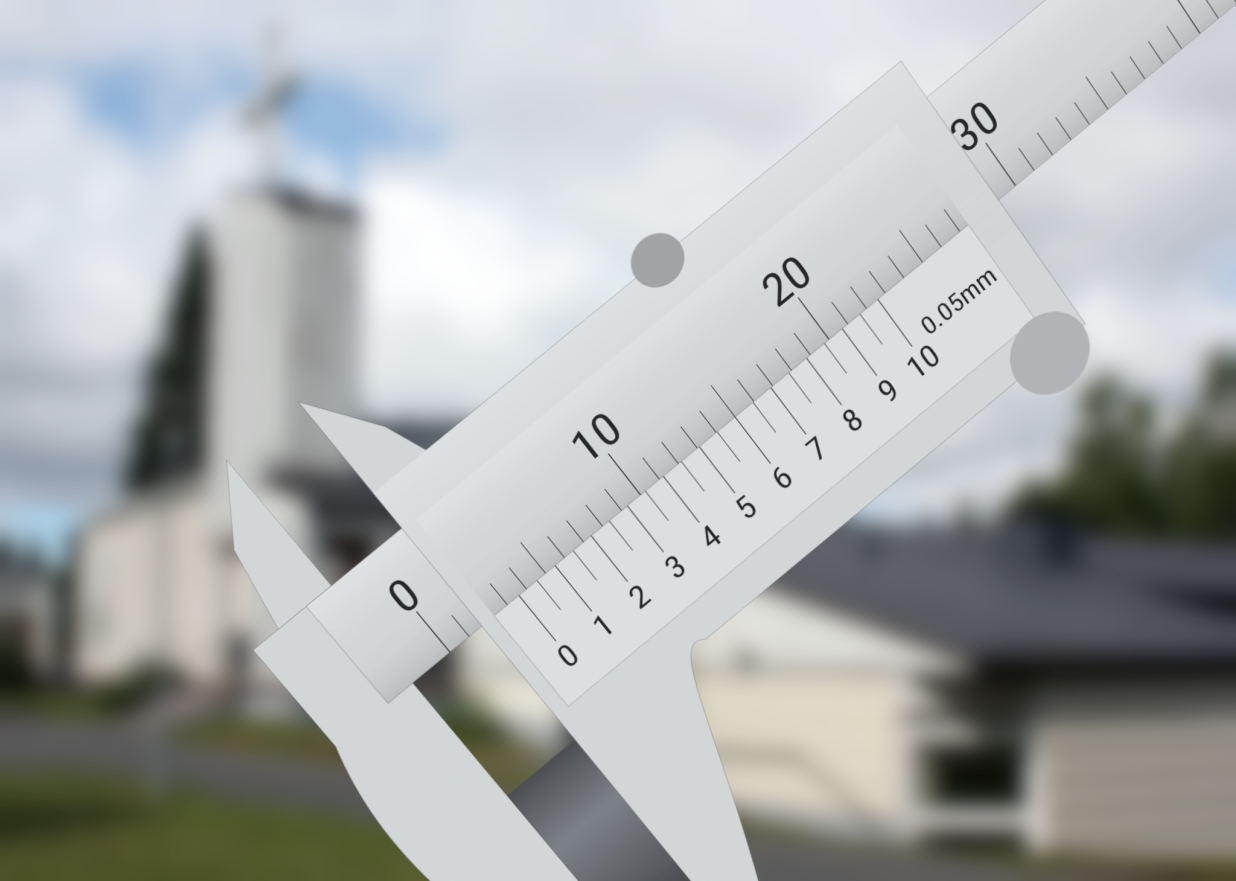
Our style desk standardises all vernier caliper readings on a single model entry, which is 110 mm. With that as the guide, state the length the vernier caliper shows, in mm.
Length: 3.60 mm
